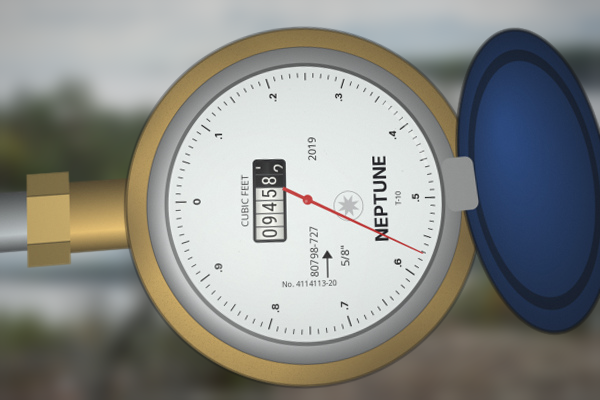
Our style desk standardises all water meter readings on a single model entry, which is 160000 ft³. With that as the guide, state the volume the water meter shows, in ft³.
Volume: 94581.57 ft³
